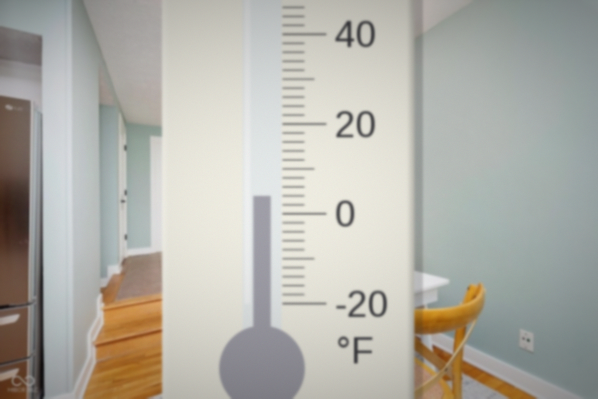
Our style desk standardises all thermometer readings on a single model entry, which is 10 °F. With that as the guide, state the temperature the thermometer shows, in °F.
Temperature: 4 °F
